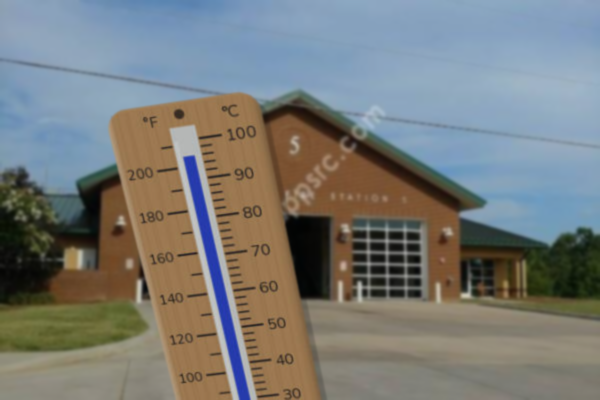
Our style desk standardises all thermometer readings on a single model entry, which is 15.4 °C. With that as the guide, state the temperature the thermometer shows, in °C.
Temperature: 96 °C
